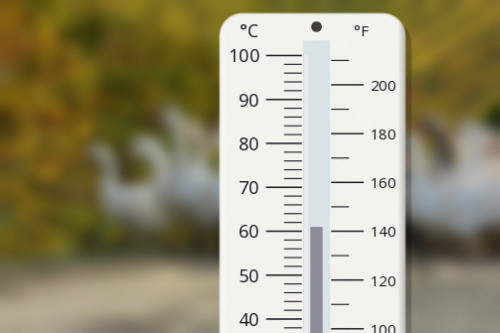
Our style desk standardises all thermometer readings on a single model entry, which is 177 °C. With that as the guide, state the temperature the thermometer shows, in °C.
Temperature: 61 °C
